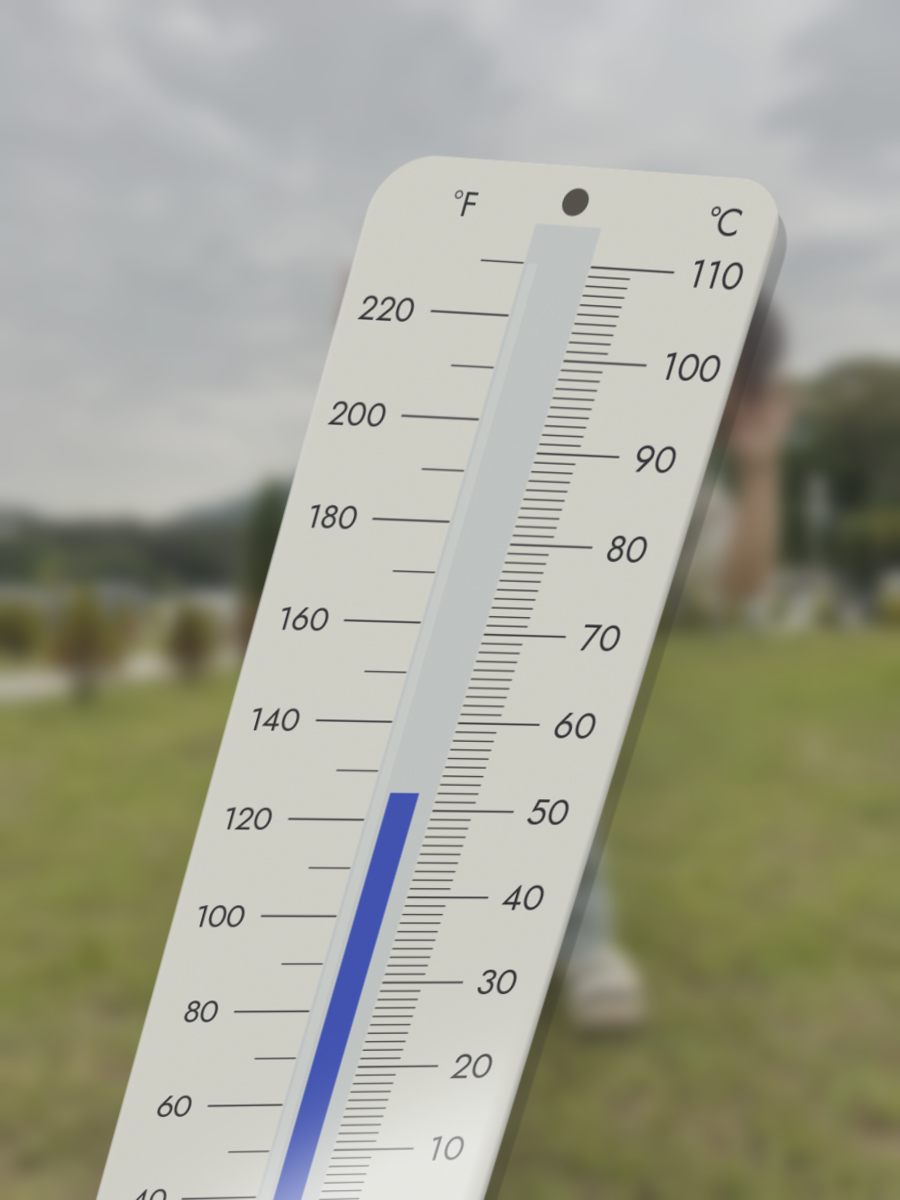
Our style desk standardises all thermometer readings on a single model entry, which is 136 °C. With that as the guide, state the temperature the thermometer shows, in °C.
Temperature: 52 °C
